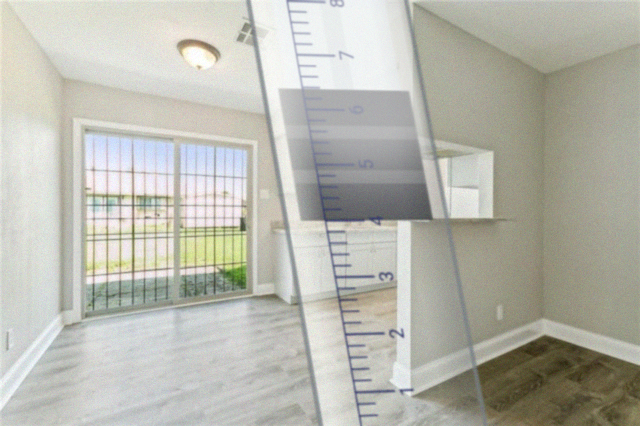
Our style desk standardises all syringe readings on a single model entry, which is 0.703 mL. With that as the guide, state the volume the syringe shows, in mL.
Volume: 4 mL
